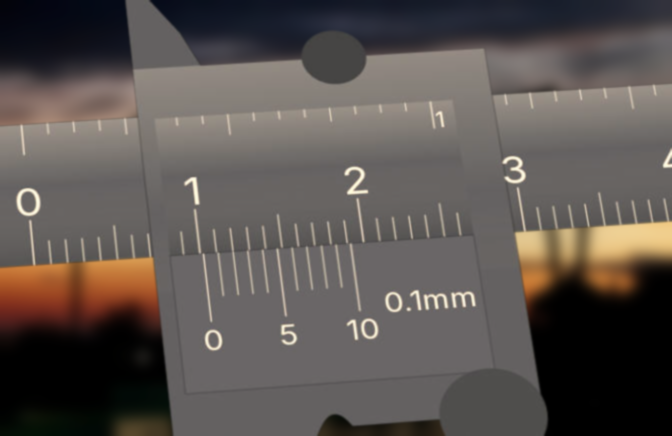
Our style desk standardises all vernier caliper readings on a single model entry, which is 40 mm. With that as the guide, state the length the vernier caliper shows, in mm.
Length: 10.2 mm
